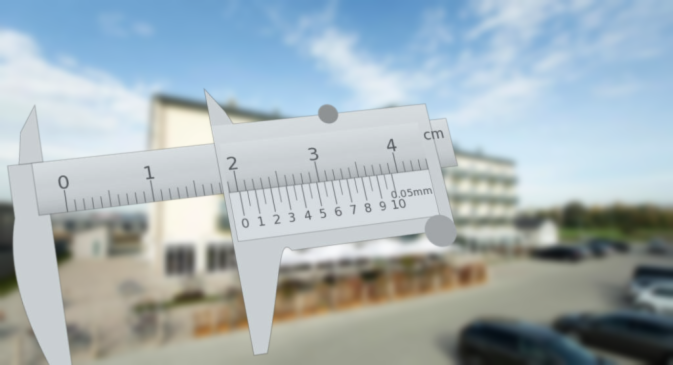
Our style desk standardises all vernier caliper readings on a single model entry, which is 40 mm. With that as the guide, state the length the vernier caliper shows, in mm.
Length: 20.2 mm
